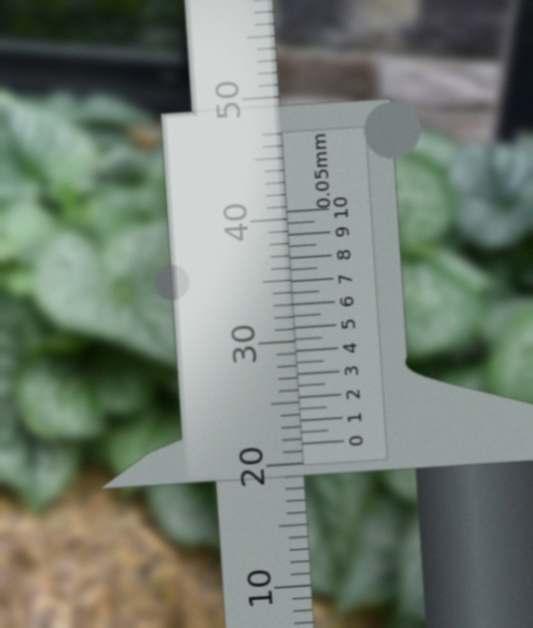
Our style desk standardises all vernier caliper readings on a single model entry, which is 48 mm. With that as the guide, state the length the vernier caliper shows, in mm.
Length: 21.6 mm
